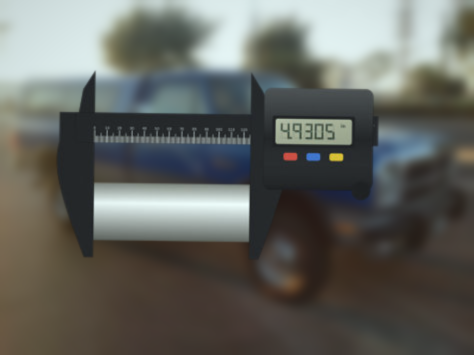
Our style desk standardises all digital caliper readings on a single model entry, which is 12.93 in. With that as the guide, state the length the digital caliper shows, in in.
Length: 4.9305 in
